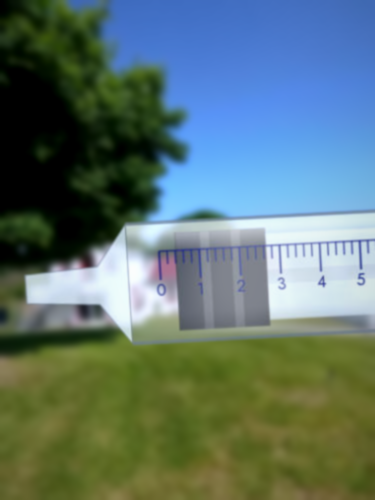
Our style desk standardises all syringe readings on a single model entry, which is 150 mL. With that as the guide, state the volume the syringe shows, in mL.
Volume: 0.4 mL
